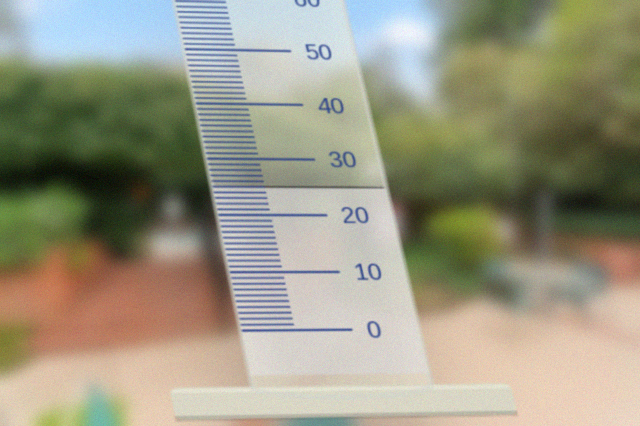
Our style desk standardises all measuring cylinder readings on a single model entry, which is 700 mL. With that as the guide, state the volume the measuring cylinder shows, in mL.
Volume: 25 mL
